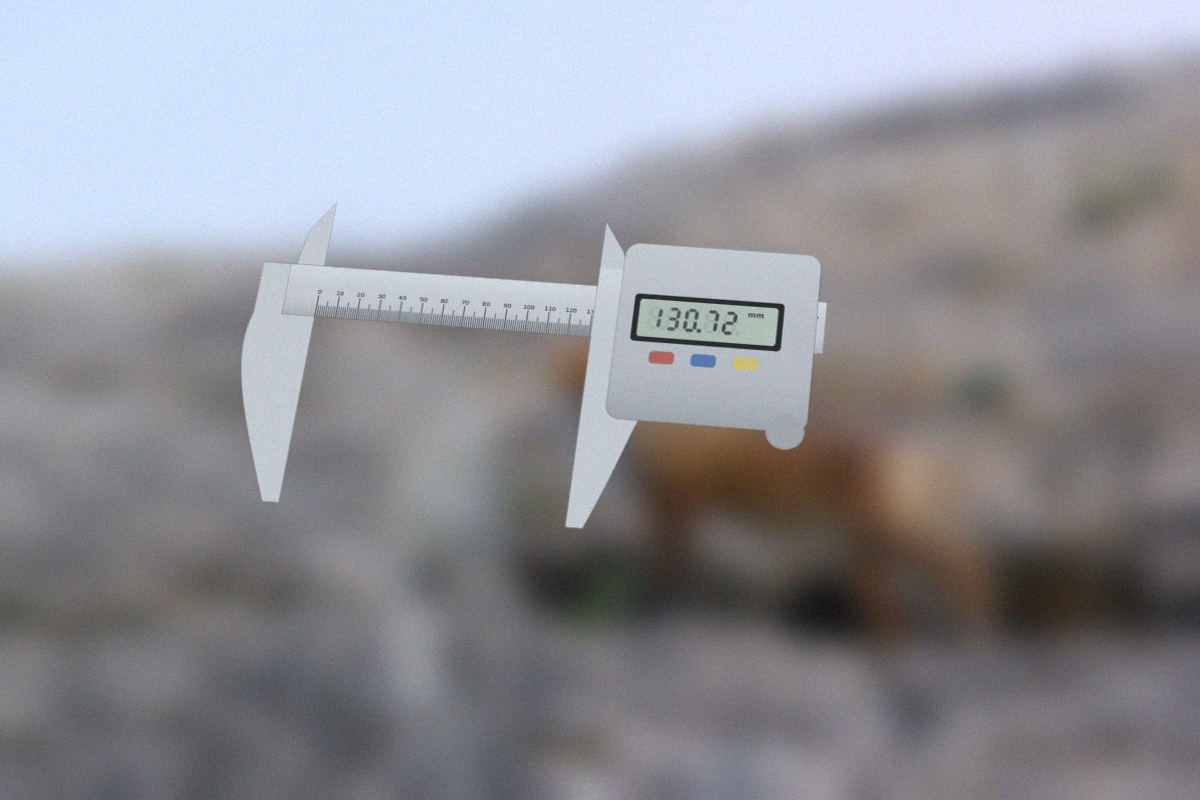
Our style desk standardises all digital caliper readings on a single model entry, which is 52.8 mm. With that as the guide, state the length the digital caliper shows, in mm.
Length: 130.72 mm
